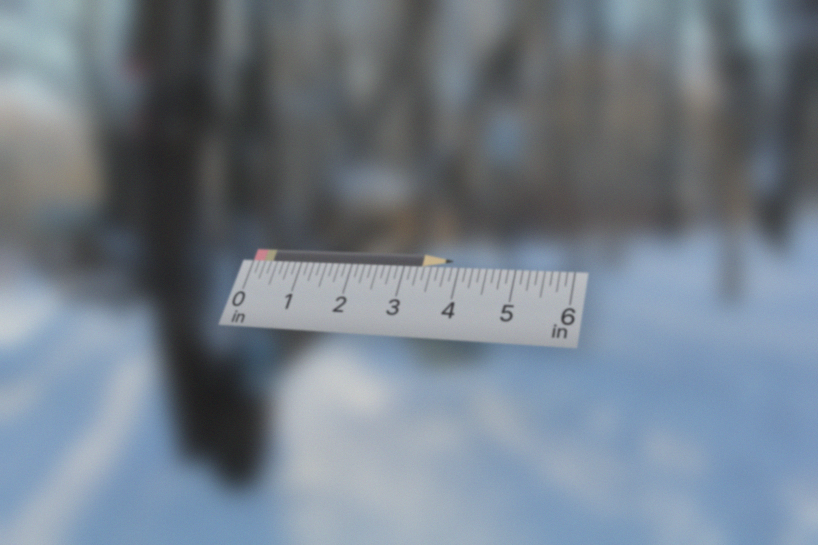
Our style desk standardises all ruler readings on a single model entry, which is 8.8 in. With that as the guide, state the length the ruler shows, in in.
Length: 3.875 in
